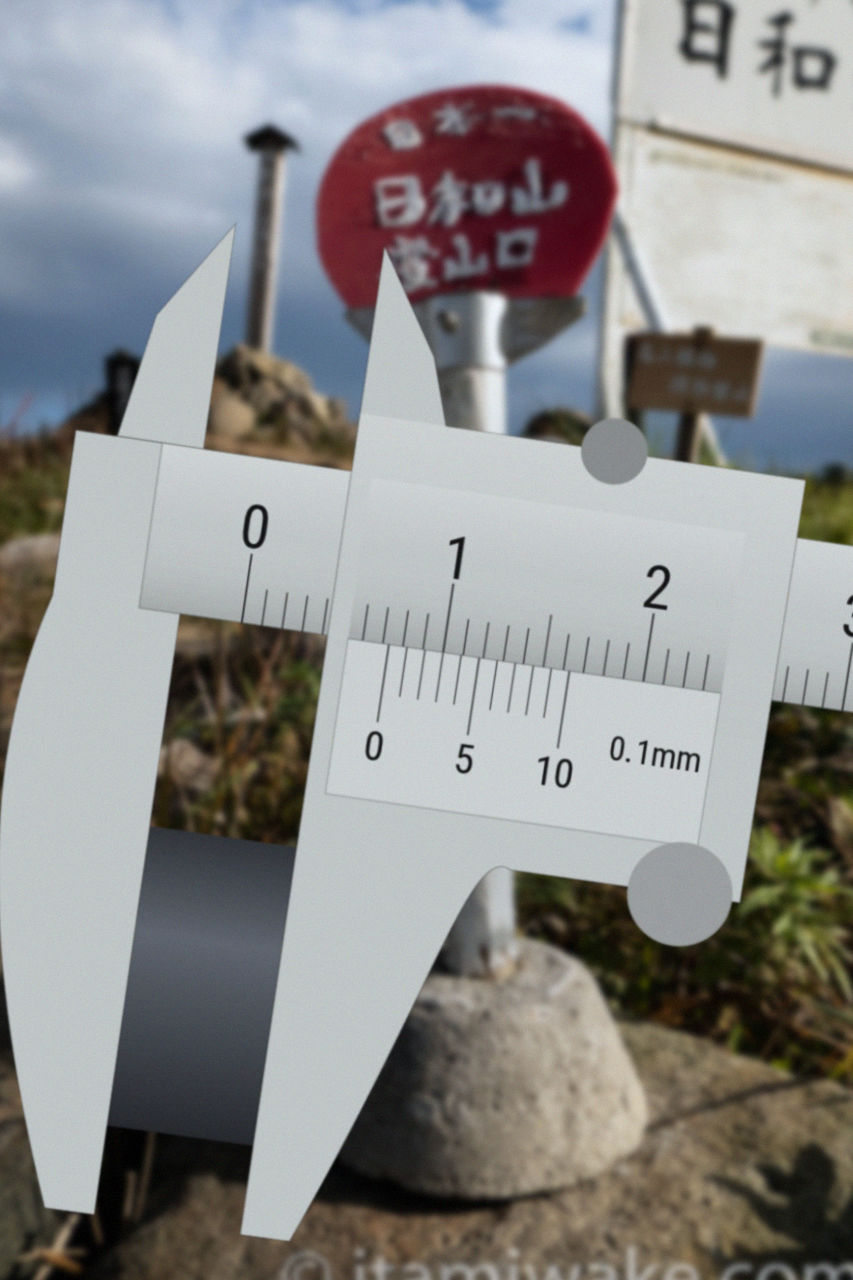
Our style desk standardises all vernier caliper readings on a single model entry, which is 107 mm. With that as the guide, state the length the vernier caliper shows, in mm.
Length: 7.3 mm
